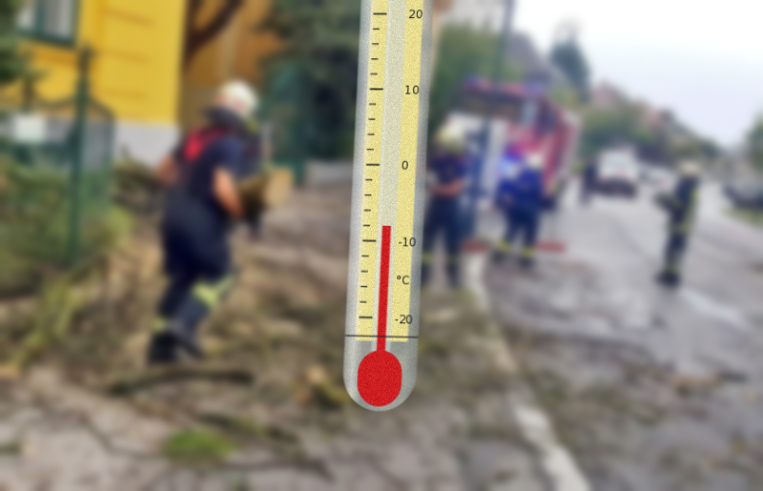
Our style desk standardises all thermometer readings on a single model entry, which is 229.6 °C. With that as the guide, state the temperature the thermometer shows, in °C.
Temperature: -8 °C
